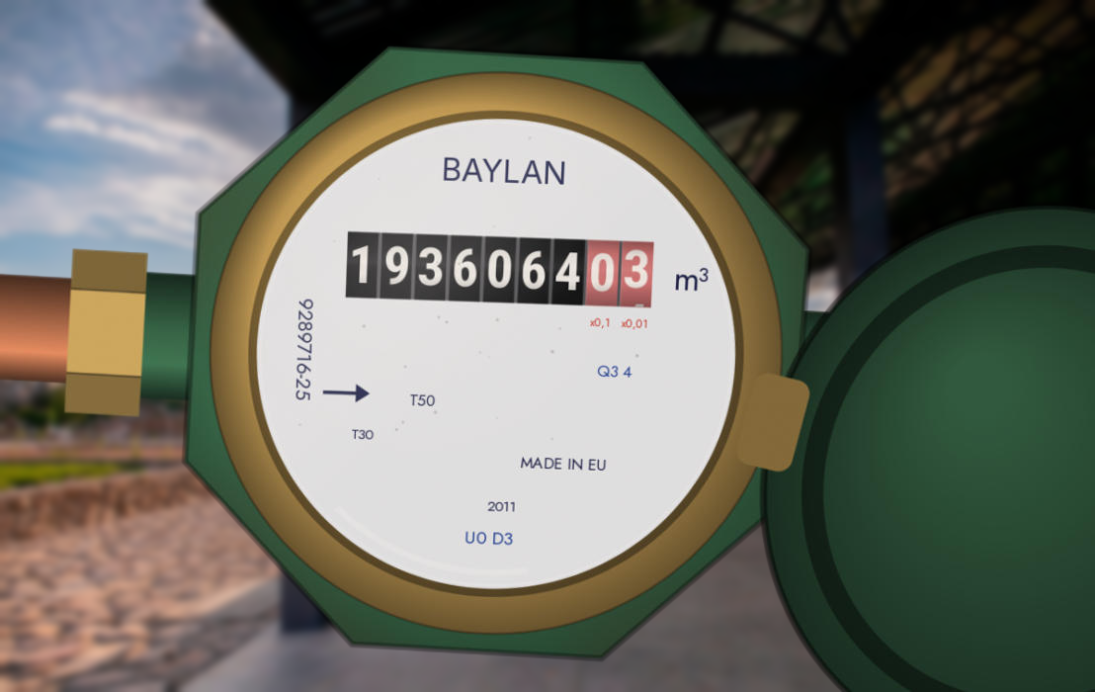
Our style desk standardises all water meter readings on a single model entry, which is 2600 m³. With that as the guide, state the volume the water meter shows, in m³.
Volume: 1936064.03 m³
